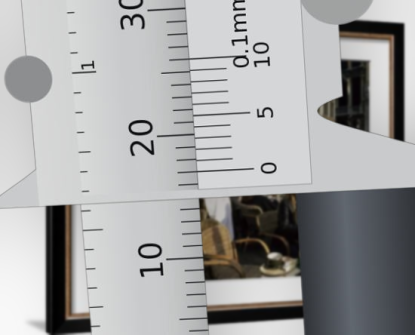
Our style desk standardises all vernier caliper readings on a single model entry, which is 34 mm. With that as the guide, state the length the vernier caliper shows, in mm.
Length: 17.0 mm
